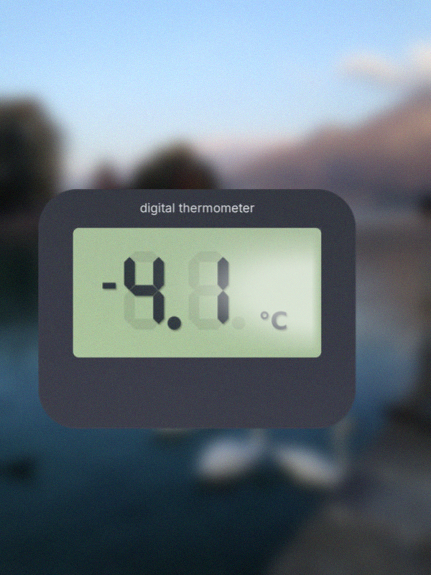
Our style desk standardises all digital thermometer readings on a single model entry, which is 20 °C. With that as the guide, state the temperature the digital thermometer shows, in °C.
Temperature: -4.1 °C
